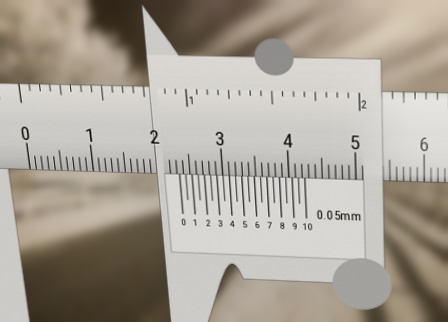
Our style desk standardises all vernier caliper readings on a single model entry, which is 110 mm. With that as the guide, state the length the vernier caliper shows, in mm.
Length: 23.4 mm
